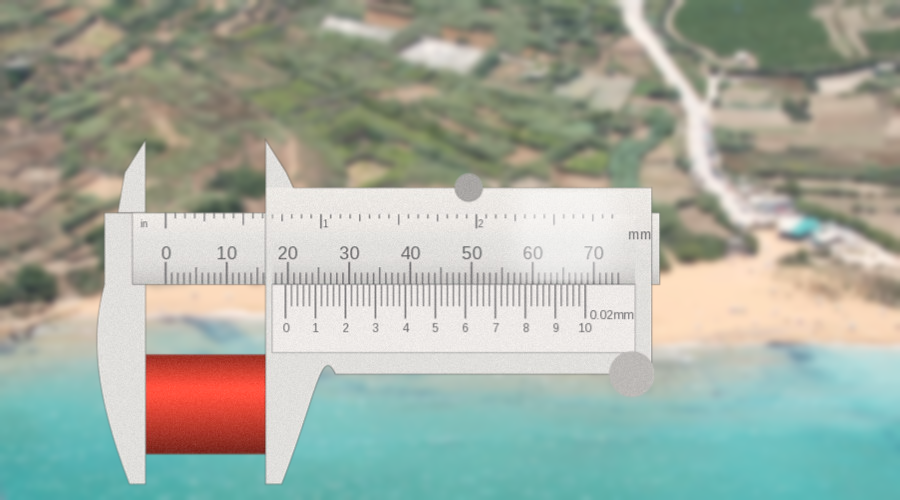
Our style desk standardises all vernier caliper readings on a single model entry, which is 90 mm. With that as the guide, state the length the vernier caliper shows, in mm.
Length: 19.6 mm
